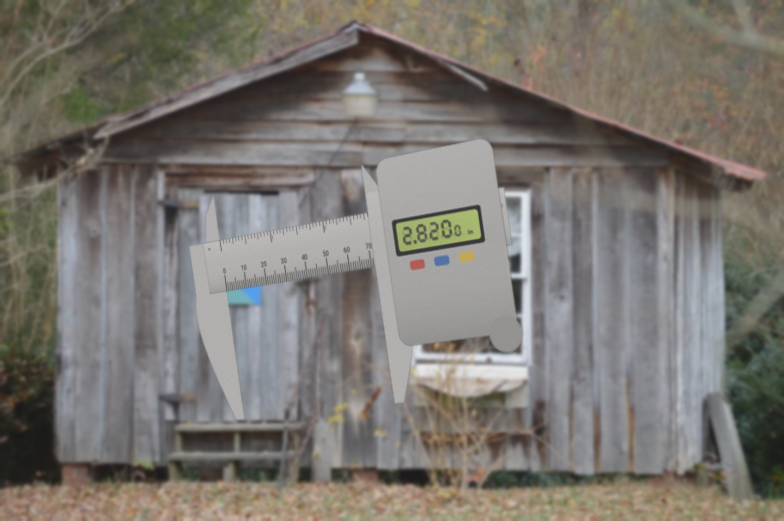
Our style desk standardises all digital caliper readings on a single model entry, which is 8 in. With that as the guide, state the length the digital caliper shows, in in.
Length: 2.8200 in
